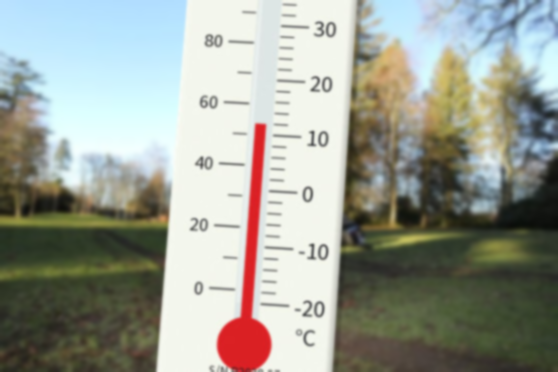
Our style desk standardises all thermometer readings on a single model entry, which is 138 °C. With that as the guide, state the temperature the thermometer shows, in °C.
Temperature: 12 °C
